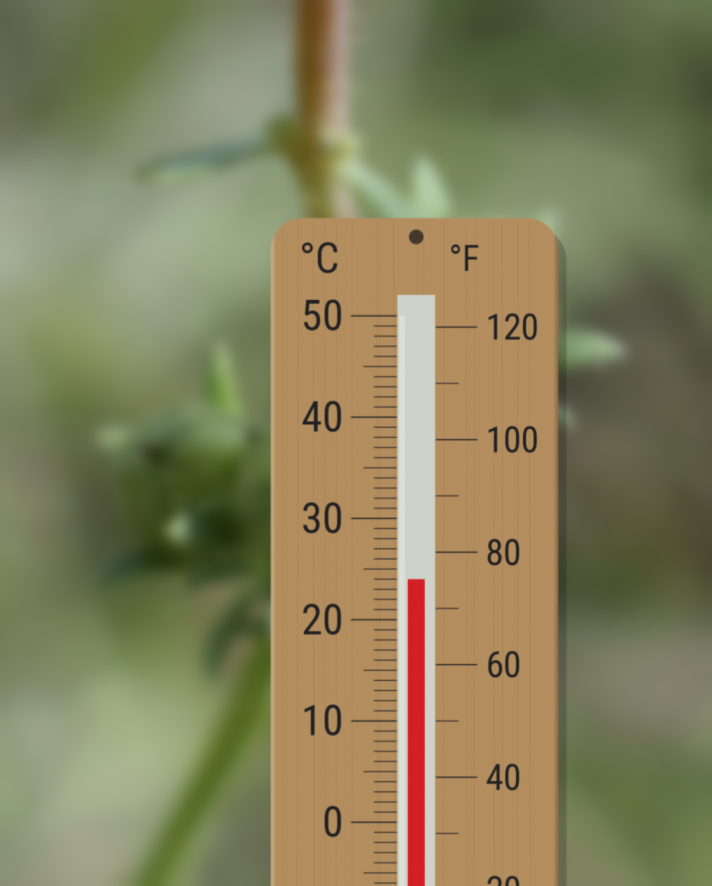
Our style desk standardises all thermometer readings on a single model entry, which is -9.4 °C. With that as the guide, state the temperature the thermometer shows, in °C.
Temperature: 24 °C
